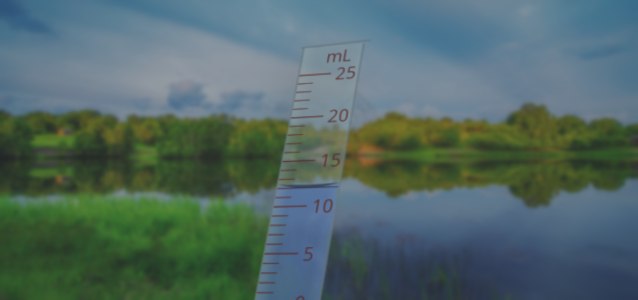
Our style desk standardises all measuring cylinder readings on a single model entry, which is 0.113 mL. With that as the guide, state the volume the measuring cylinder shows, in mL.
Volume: 12 mL
